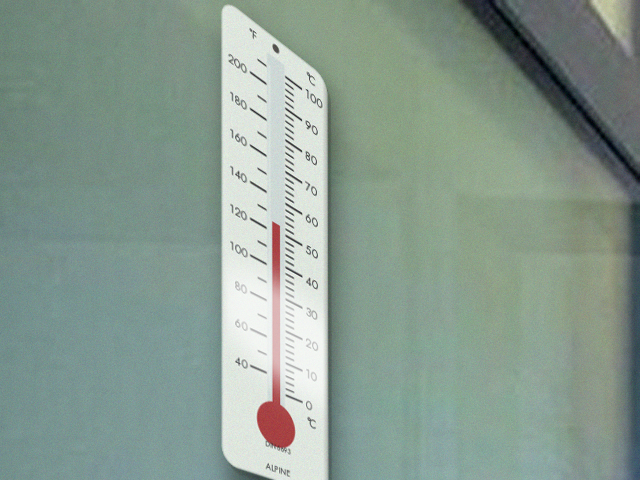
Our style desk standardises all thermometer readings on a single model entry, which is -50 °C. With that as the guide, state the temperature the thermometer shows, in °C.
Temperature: 52 °C
